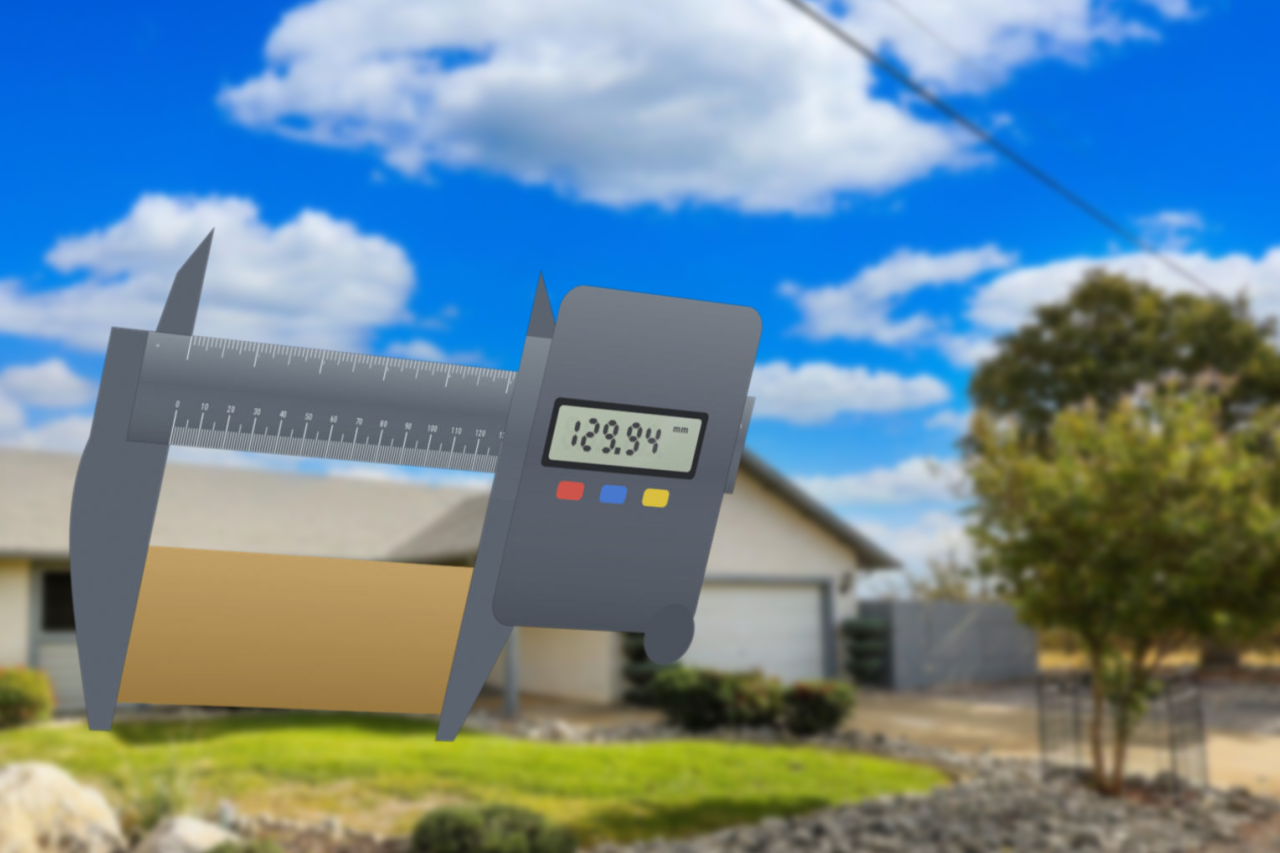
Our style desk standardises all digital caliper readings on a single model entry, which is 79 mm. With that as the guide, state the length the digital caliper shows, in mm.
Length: 129.94 mm
